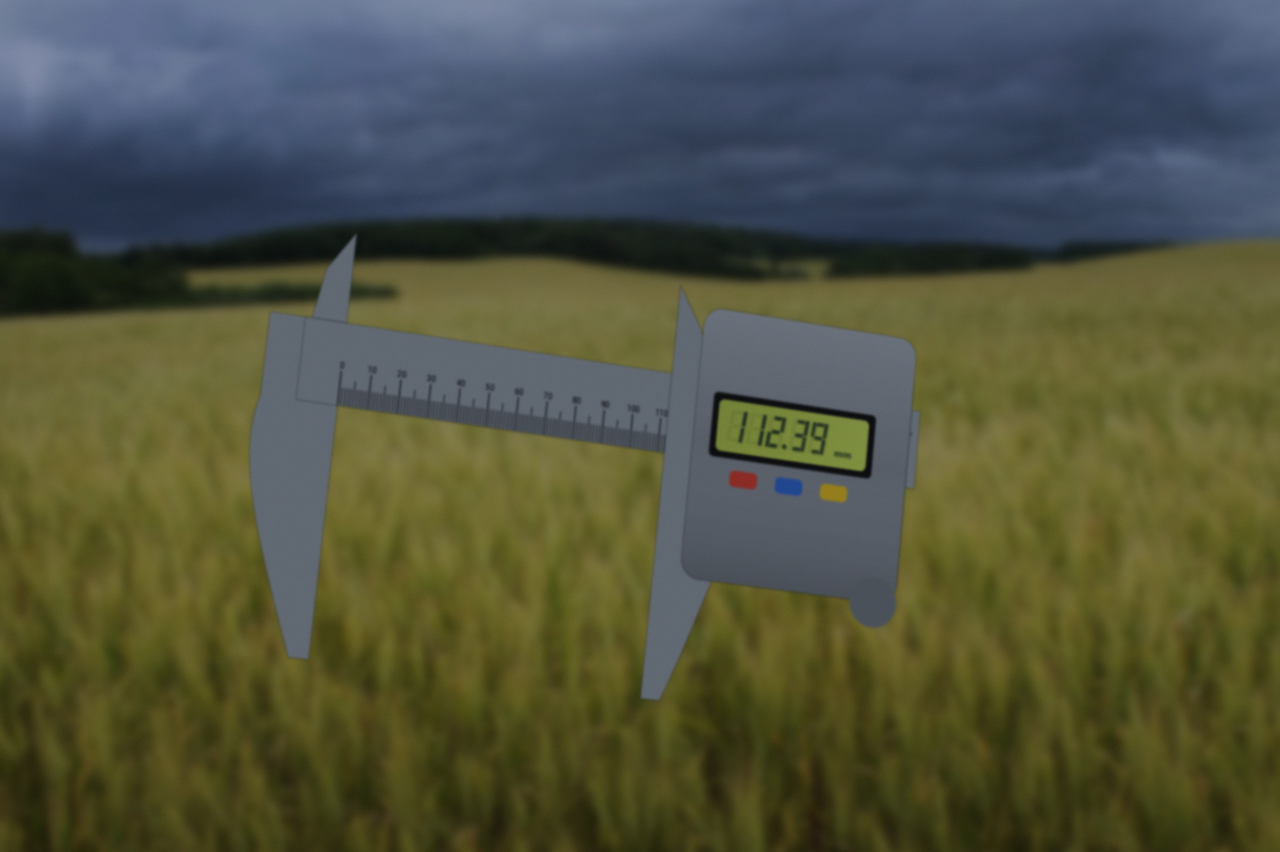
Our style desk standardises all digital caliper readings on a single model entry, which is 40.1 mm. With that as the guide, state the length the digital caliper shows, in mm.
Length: 112.39 mm
